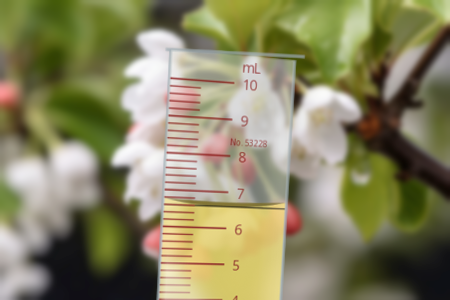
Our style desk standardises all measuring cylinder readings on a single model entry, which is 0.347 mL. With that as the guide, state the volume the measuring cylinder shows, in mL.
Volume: 6.6 mL
